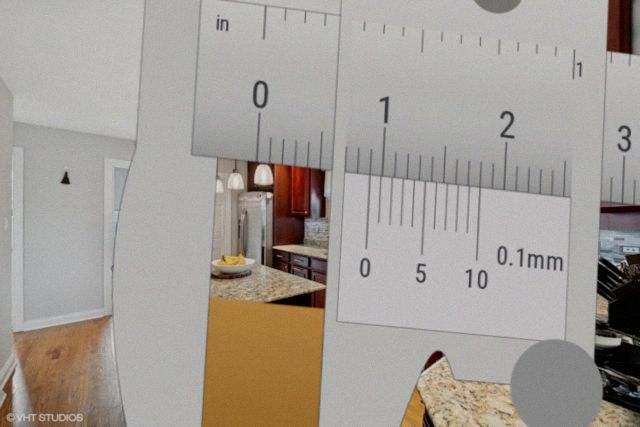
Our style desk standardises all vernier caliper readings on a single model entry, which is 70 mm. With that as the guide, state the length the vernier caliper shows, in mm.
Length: 9.0 mm
